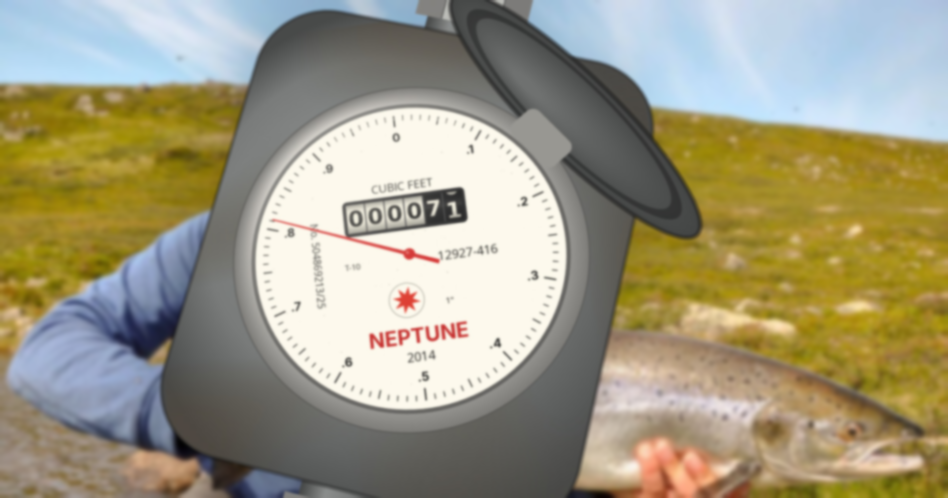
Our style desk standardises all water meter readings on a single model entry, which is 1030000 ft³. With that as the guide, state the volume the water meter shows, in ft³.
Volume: 70.81 ft³
